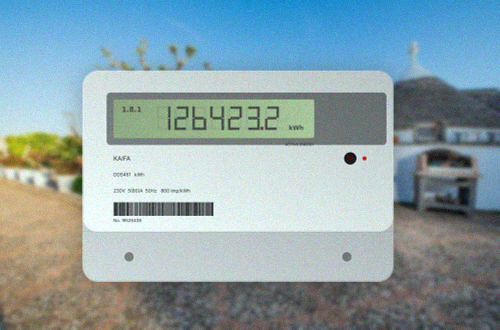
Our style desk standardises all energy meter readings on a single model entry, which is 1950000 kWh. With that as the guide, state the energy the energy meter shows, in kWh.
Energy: 126423.2 kWh
